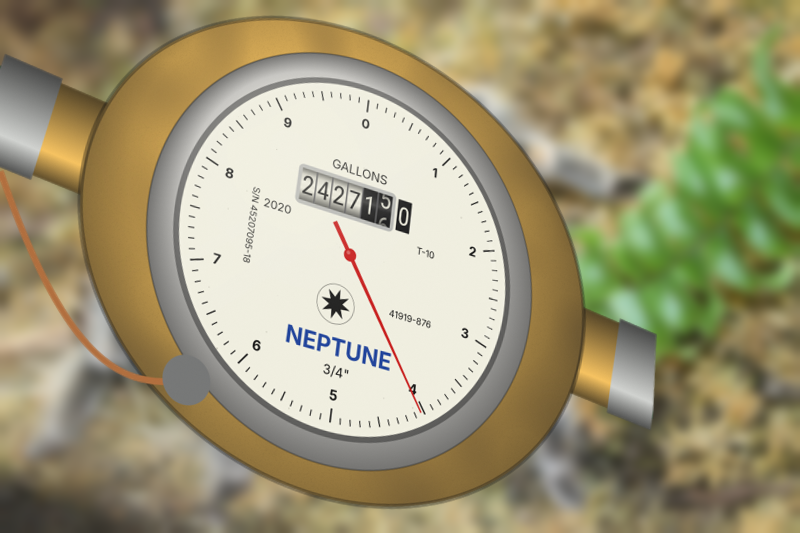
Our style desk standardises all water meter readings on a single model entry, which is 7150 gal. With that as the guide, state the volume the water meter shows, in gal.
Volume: 2427154.0 gal
